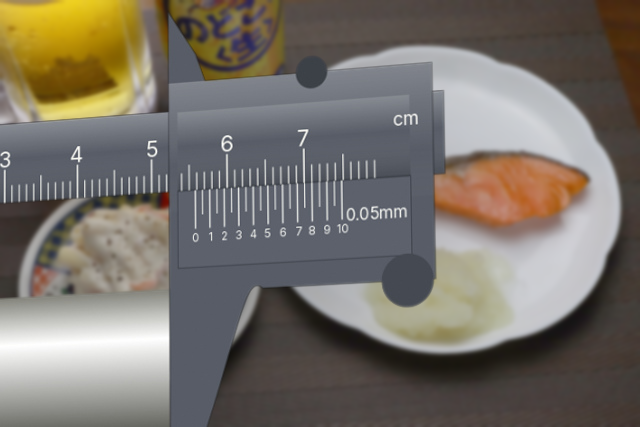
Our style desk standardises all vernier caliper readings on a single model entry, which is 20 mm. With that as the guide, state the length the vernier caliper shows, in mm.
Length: 55.8 mm
